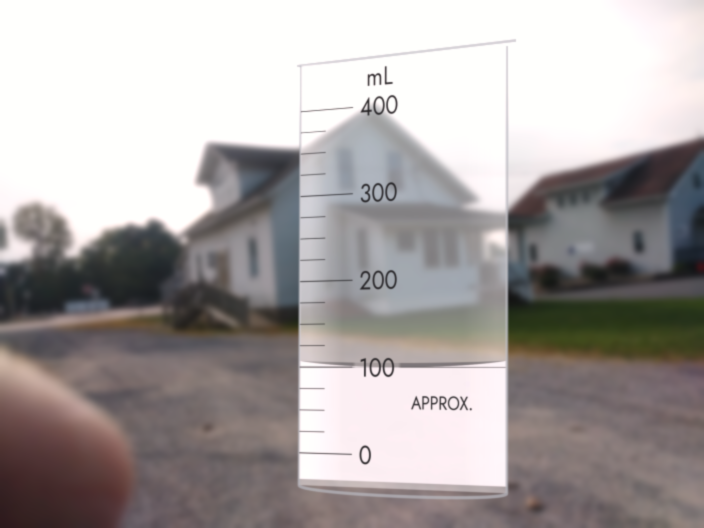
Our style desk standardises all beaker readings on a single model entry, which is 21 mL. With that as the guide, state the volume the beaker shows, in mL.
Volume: 100 mL
